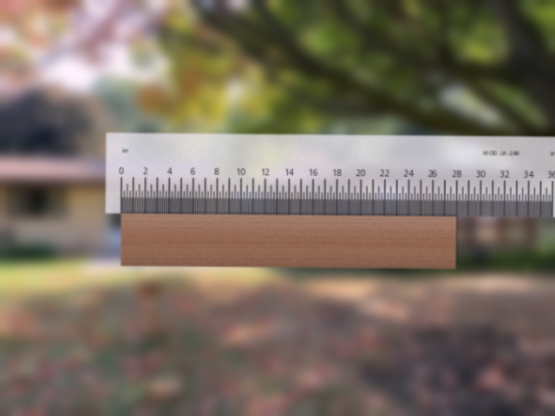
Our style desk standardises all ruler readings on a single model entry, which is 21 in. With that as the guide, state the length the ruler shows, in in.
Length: 28 in
